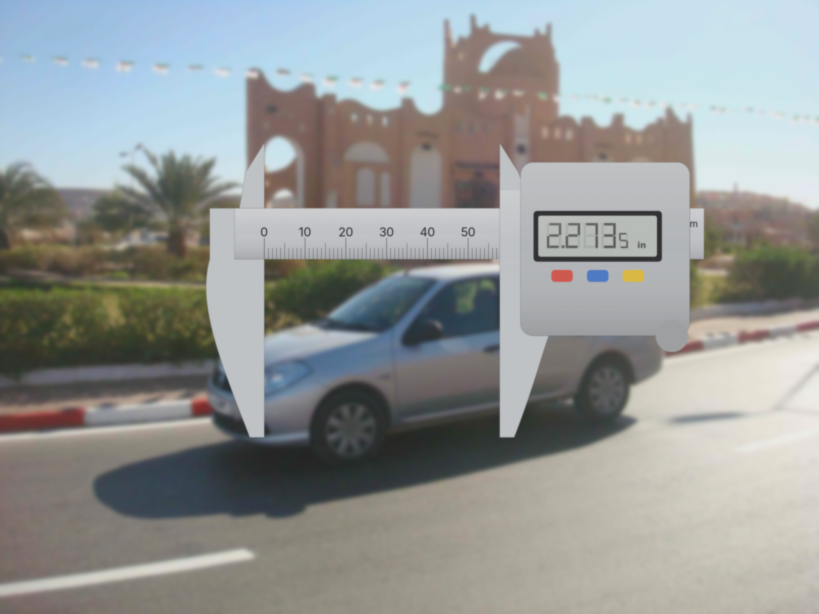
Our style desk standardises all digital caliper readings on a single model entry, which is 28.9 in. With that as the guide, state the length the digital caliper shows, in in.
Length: 2.2735 in
